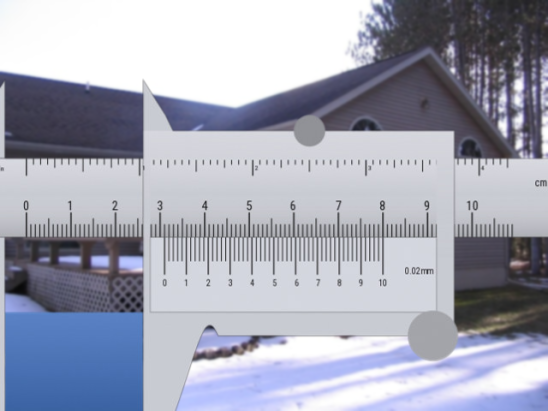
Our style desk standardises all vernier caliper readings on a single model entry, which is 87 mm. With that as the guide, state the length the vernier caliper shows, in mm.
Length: 31.0 mm
